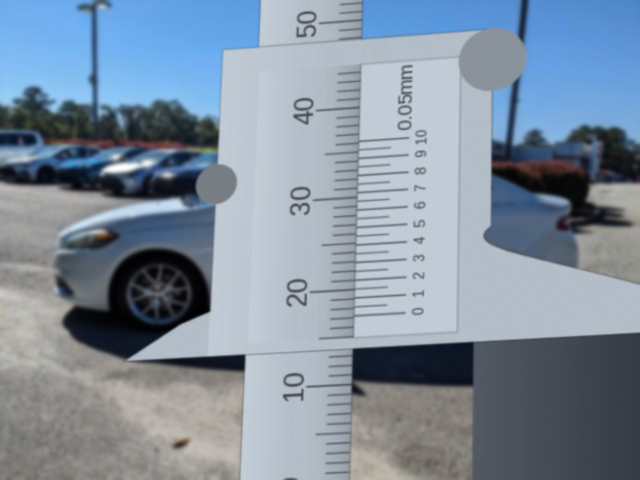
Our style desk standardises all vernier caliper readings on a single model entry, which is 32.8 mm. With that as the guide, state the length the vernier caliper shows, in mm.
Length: 17.2 mm
